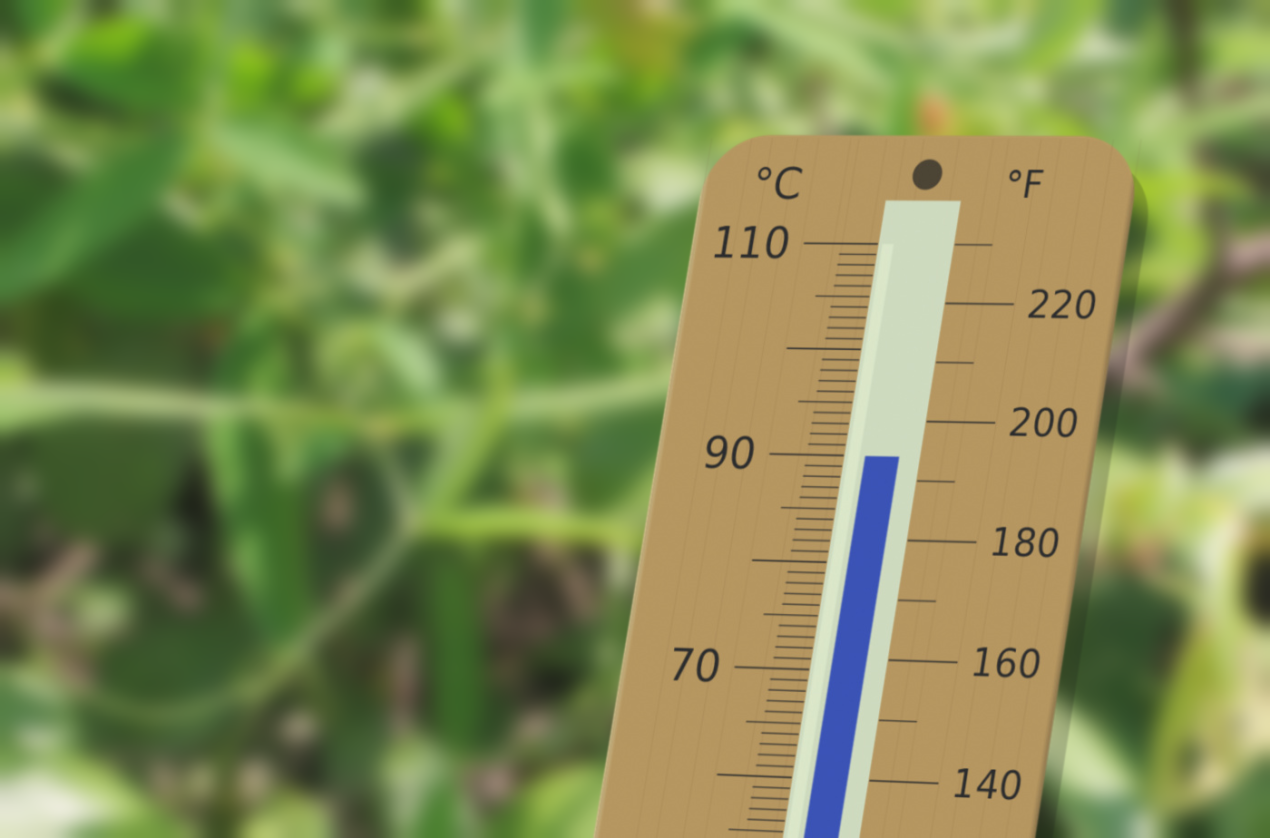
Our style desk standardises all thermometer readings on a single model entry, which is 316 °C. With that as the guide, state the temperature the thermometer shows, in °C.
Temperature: 90 °C
